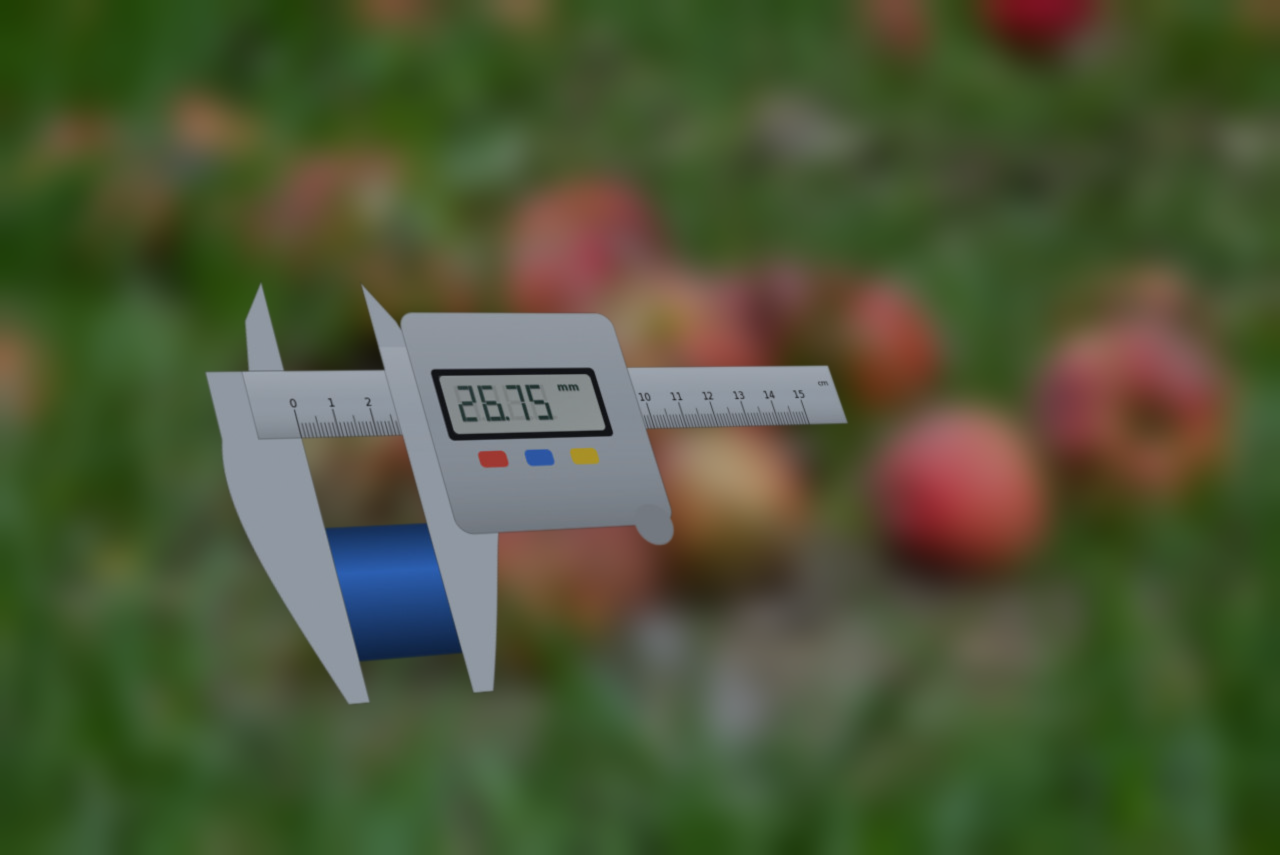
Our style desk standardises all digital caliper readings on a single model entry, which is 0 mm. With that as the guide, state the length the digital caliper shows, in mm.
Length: 26.75 mm
